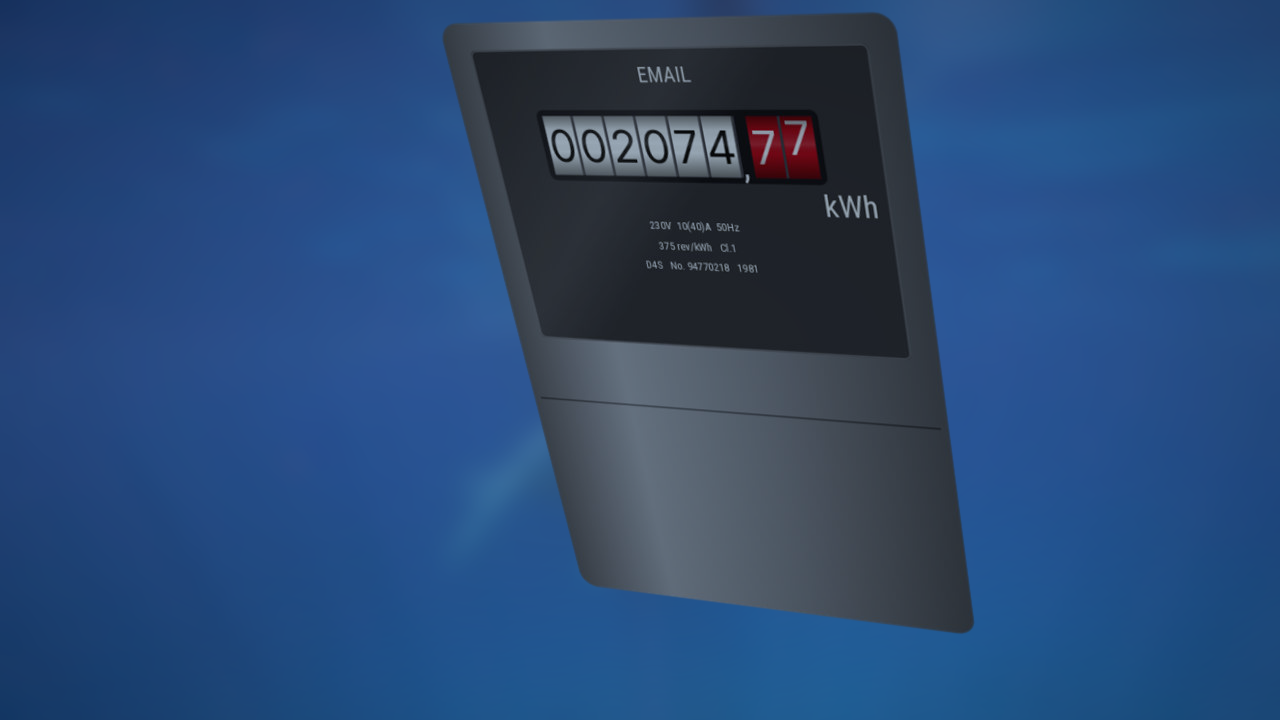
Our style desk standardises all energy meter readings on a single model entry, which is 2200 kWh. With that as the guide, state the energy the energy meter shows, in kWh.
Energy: 2074.77 kWh
